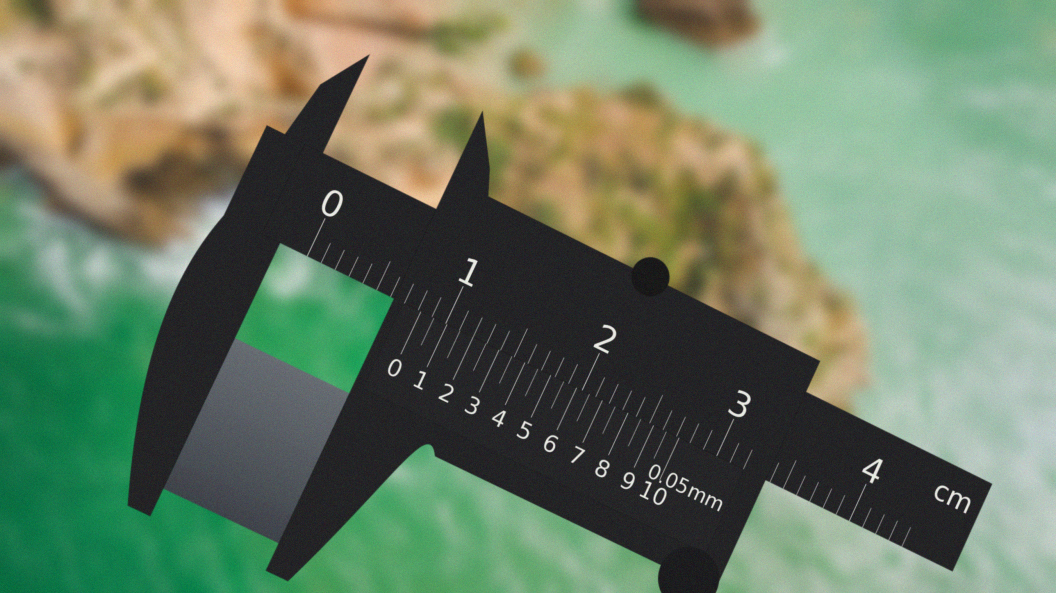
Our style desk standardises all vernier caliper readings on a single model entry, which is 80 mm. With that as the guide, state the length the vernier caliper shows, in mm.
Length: 8.2 mm
